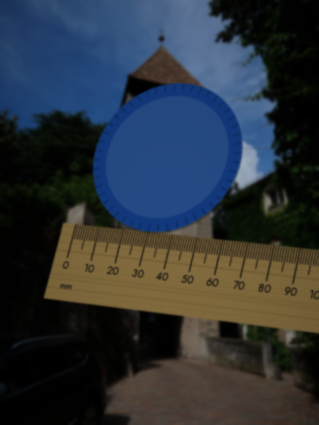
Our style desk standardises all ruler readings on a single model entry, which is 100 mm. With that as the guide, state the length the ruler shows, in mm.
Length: 60 mm
